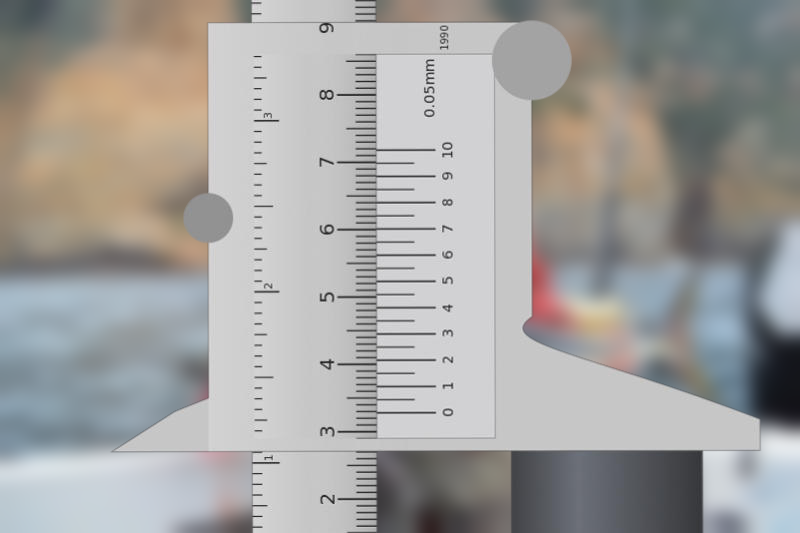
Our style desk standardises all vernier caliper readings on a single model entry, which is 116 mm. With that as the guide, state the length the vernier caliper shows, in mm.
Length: 32.8 mm
